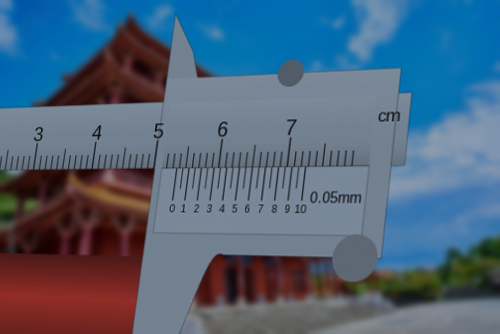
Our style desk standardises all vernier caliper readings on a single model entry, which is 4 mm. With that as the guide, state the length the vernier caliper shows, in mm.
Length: 53.6 mm
